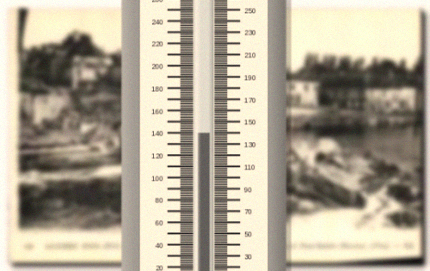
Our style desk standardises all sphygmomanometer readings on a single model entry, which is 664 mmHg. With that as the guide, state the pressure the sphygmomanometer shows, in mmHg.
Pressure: 140 mmHg
